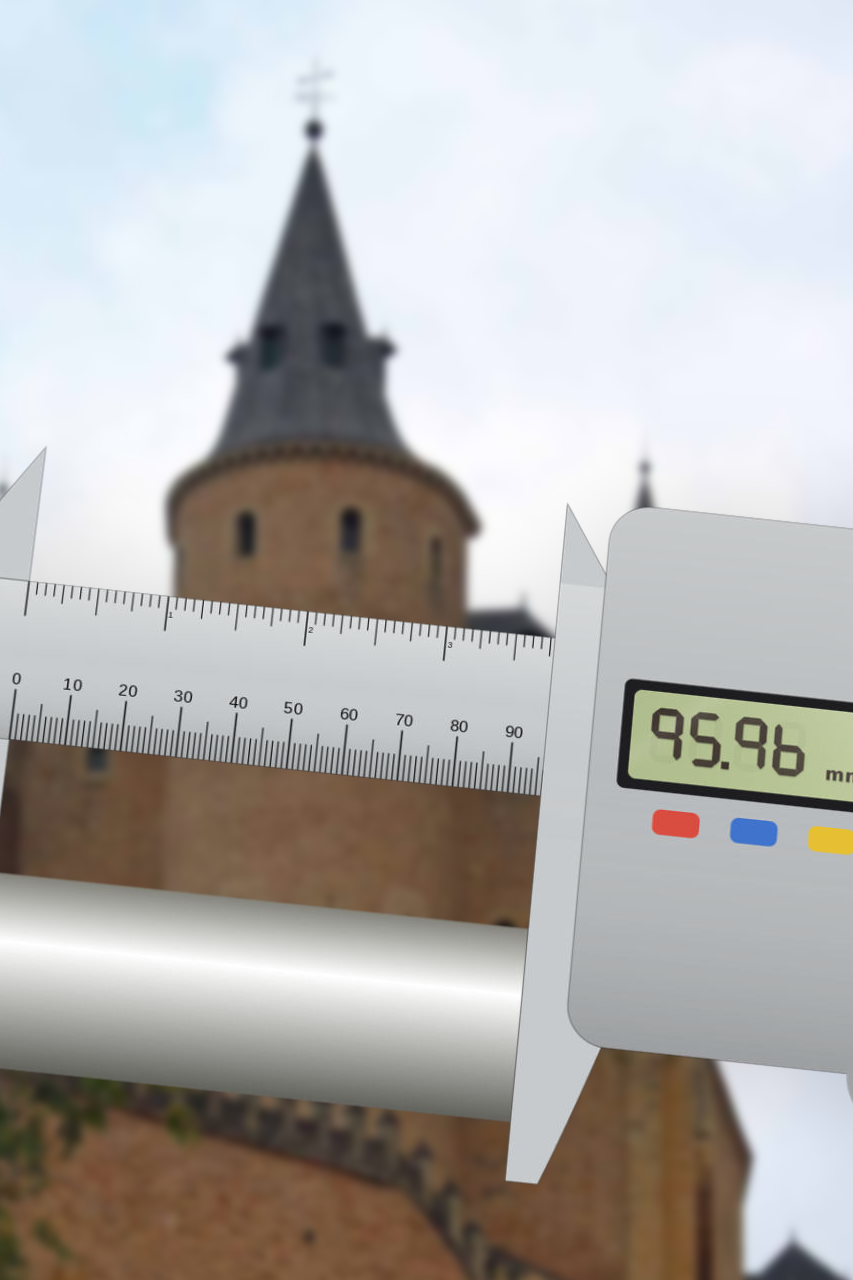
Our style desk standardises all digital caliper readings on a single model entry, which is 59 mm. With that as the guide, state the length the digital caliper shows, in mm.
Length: 95.96 mm
